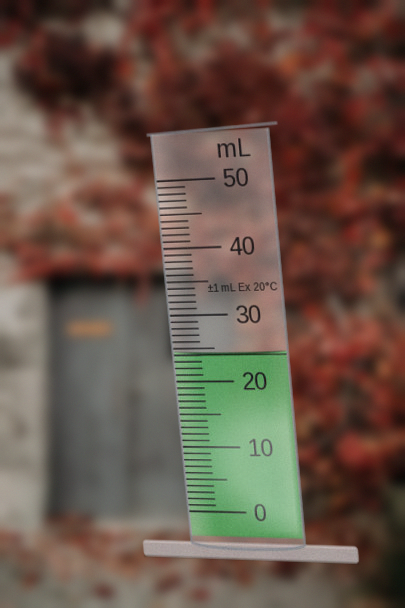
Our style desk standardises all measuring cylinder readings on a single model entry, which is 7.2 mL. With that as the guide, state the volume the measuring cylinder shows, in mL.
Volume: 24 mL
